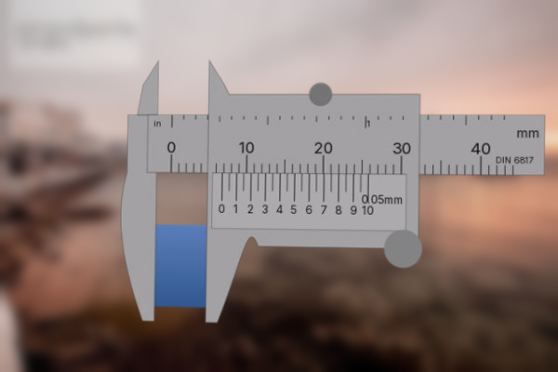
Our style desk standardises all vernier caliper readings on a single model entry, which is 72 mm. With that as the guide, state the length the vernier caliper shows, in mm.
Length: 6.8 mm
